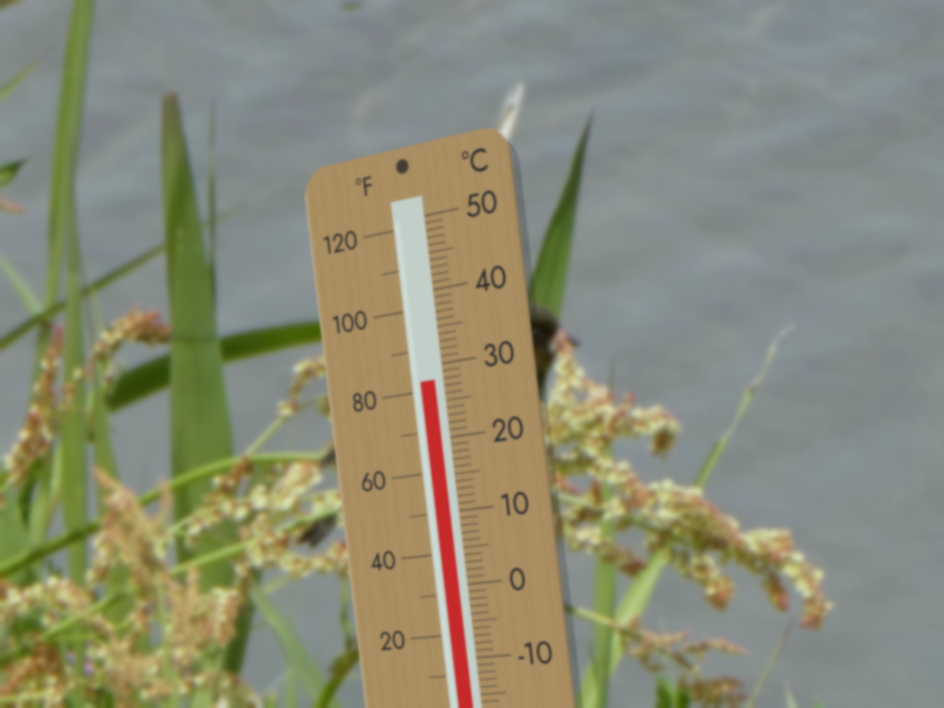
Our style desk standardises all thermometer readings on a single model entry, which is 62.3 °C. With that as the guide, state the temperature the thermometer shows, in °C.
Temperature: 28 °C
